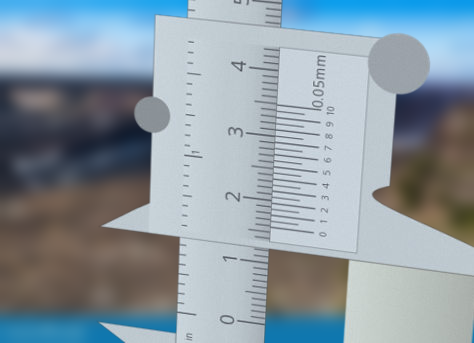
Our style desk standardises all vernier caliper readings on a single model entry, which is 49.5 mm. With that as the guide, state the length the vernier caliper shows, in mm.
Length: 15.8 mm
